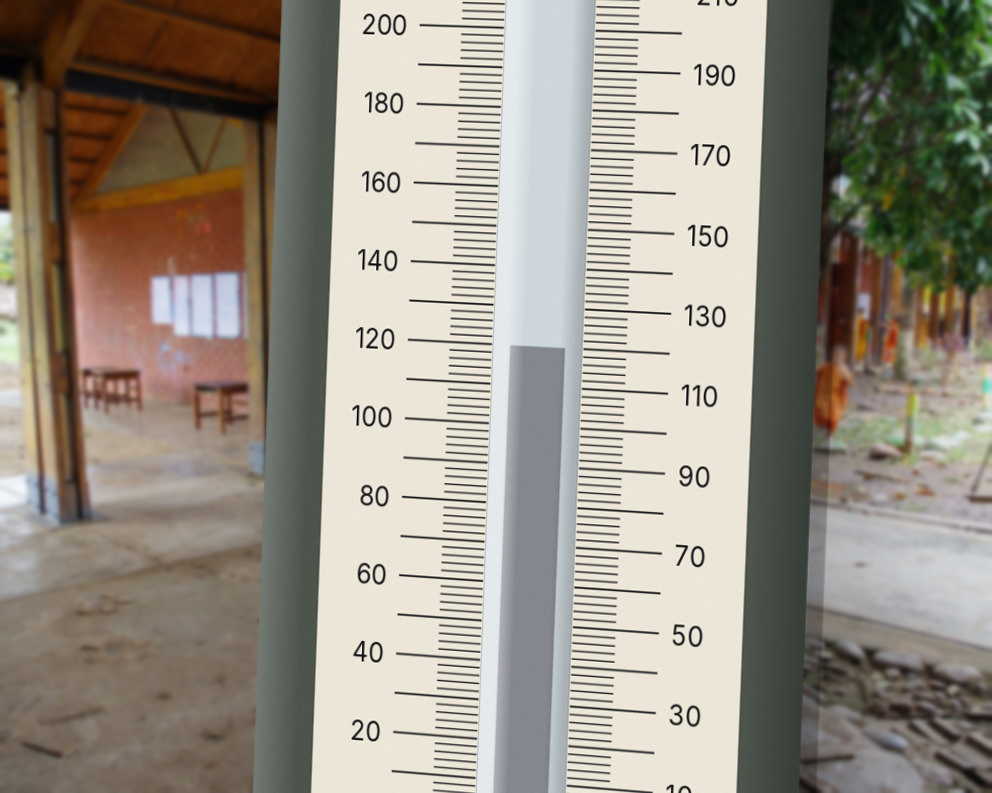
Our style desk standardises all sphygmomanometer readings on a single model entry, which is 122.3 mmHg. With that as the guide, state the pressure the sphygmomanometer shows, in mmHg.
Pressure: 120 mmHg
